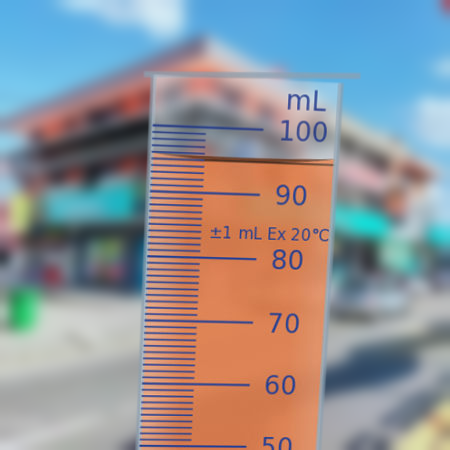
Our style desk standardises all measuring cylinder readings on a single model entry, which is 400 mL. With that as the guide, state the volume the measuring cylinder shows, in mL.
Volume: 95 mL
